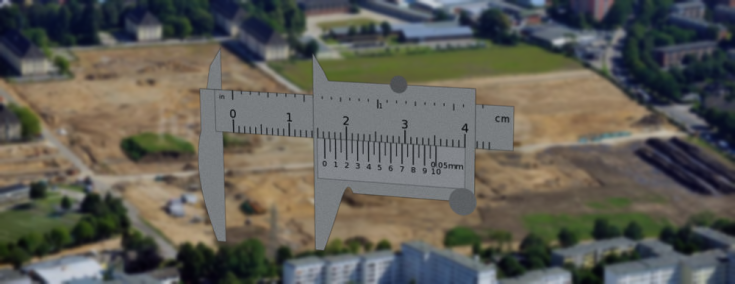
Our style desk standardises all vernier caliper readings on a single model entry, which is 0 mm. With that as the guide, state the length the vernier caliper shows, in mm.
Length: 16.2 mm
